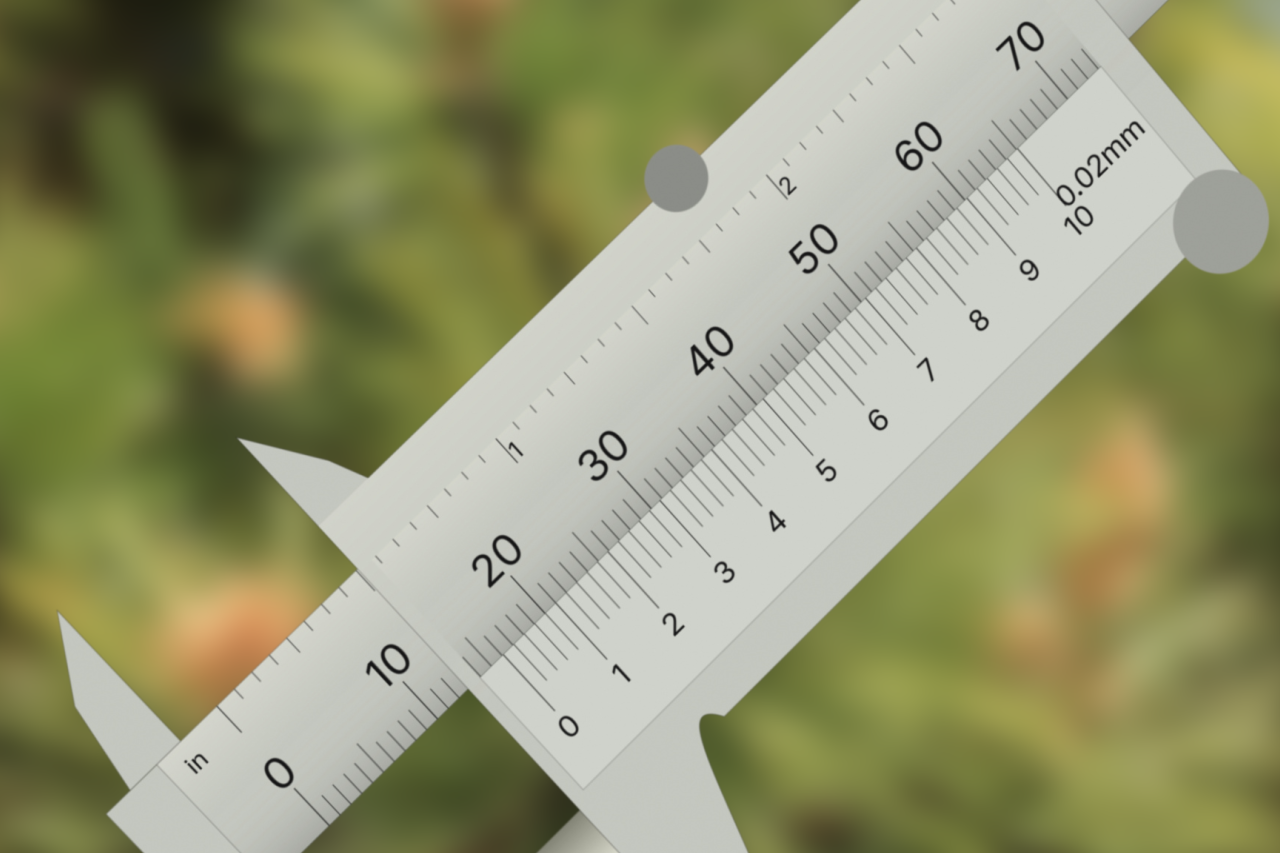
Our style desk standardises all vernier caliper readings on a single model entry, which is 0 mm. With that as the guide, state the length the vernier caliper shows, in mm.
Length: 16.1 mm
